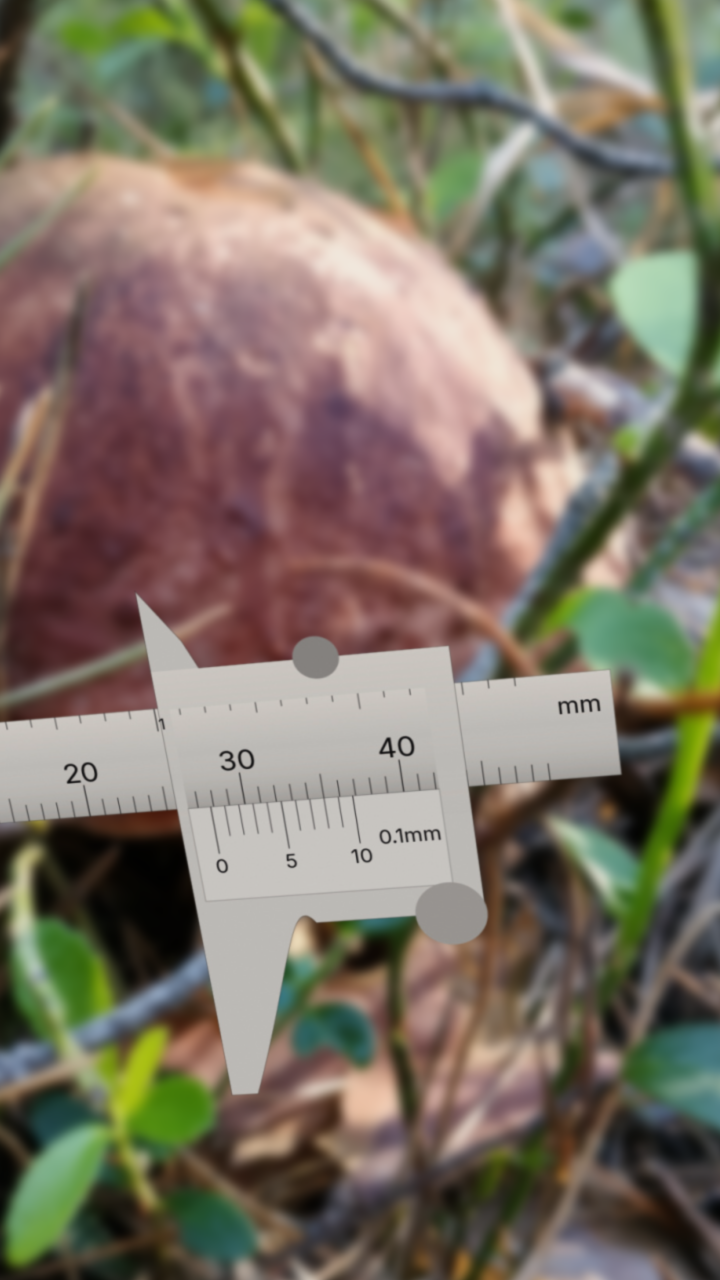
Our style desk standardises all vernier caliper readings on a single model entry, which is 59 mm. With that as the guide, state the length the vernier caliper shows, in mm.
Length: 27.8 mm
